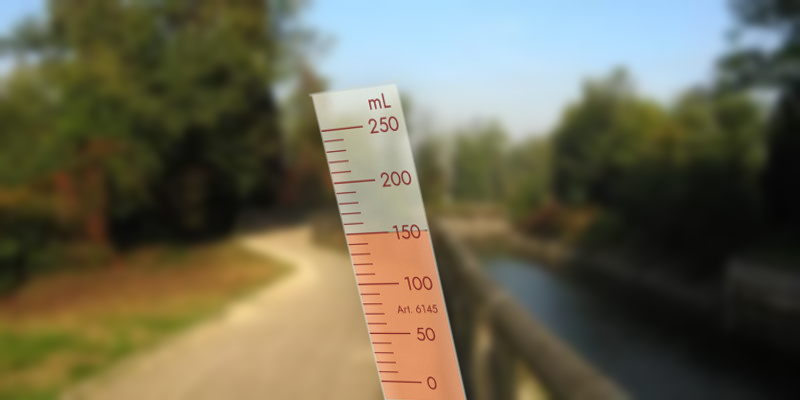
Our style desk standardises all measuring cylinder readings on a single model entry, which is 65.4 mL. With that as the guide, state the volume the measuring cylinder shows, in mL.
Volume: 150 mL
